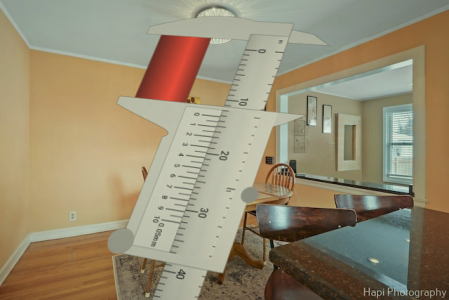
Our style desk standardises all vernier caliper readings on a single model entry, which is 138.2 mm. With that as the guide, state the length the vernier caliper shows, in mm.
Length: 13.2 mm
